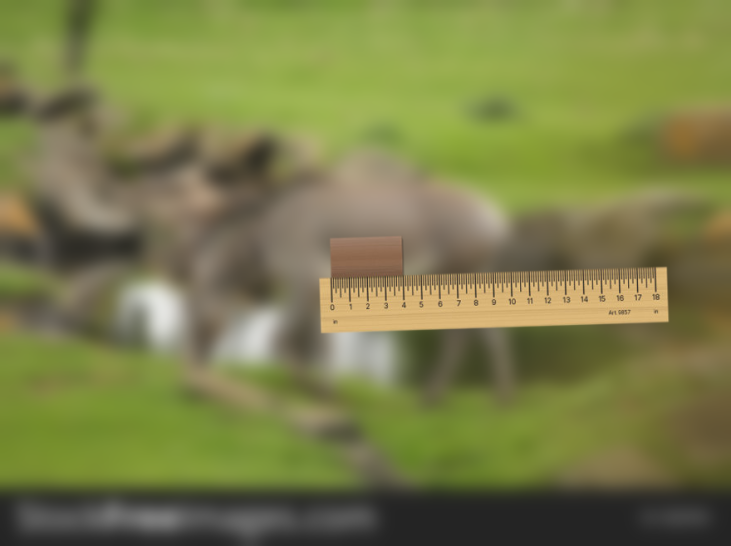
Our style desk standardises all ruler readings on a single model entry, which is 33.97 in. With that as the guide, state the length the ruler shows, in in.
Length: 4 in
